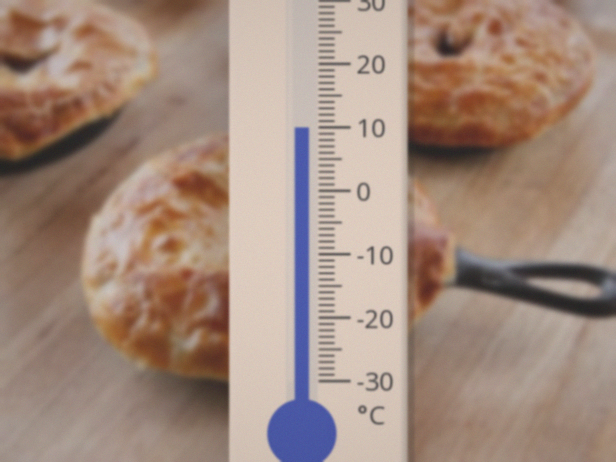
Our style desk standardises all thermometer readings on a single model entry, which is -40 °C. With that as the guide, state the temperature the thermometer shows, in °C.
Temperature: 10 °C
